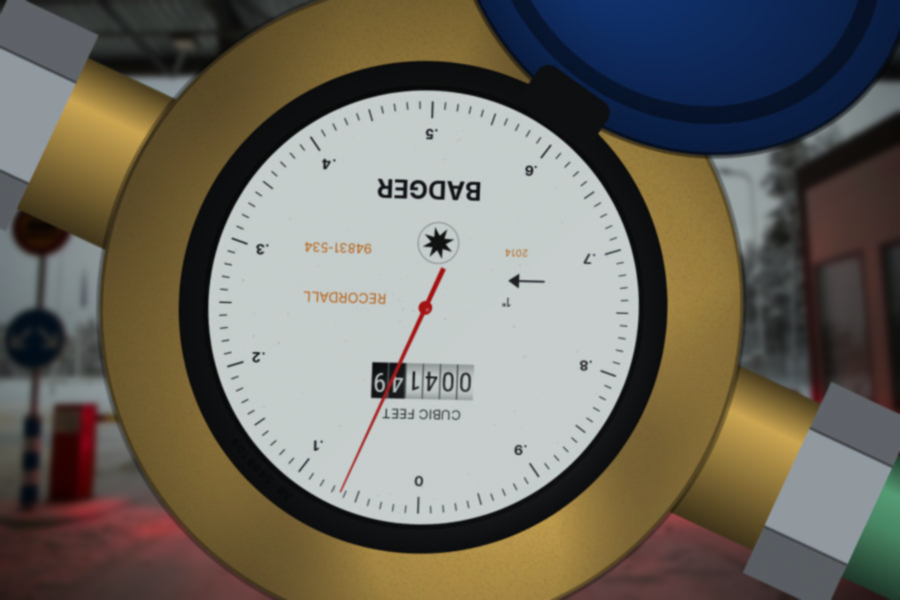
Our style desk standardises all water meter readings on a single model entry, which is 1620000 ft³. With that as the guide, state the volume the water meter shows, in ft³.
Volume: 4149.06 ft³
